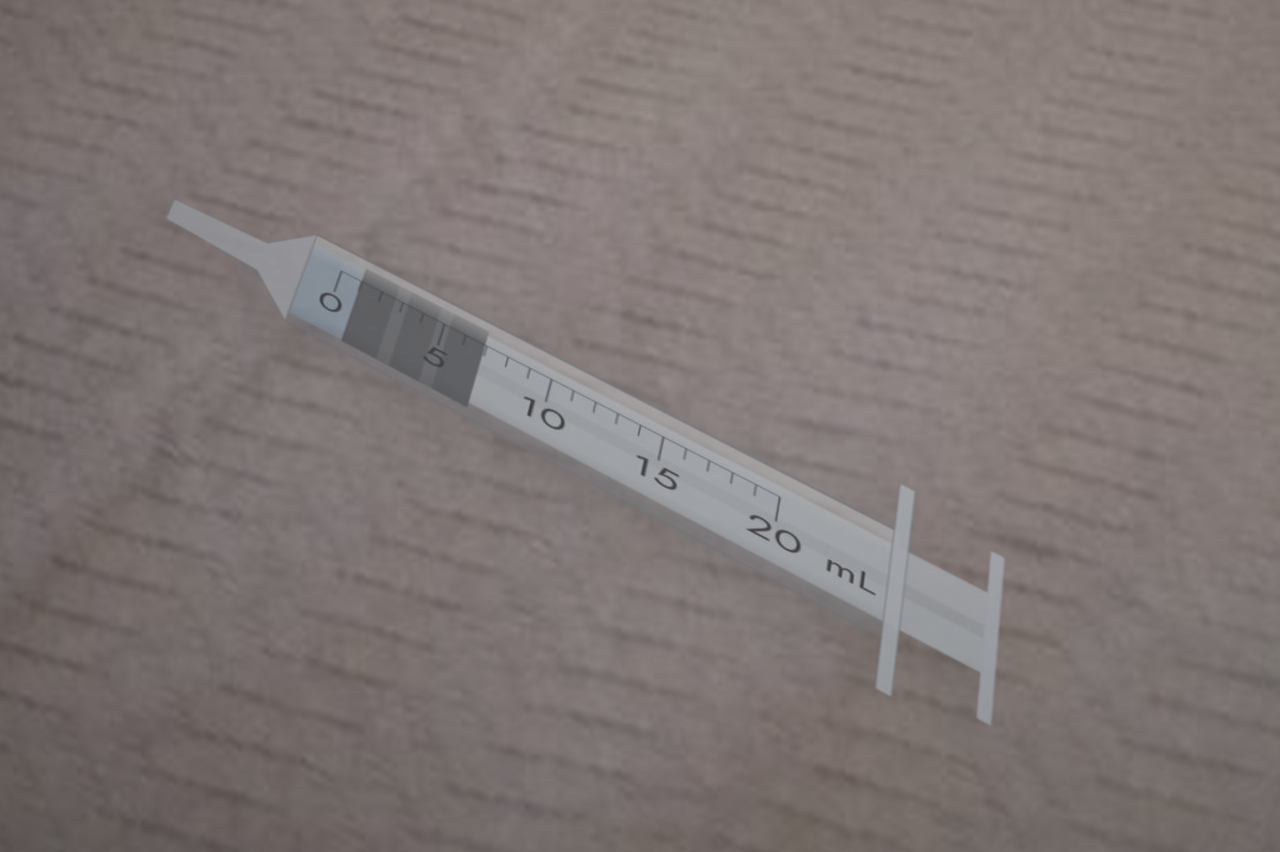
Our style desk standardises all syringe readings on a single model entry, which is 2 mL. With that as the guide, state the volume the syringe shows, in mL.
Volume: 1 mL
